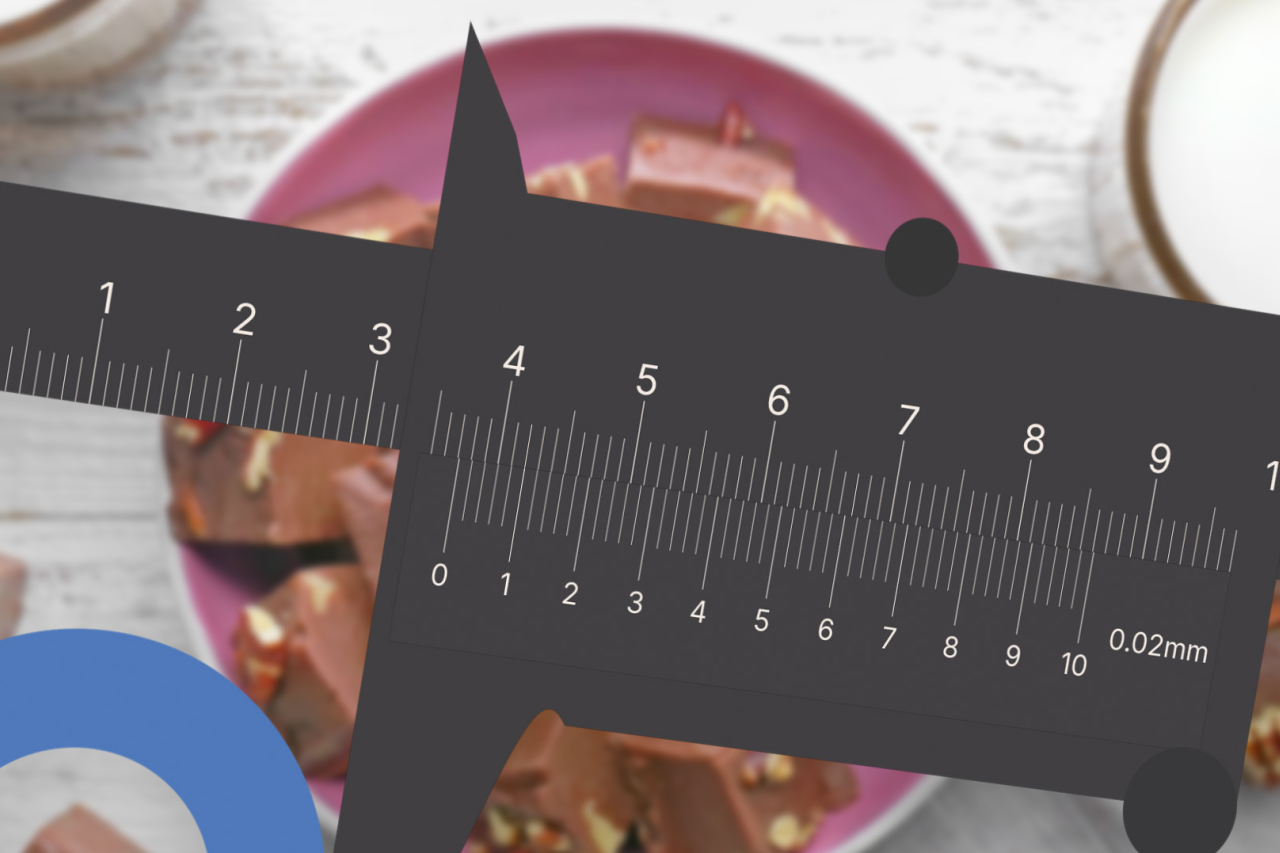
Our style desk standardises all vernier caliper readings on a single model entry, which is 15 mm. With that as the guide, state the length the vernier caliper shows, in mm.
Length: 37.1 mm
